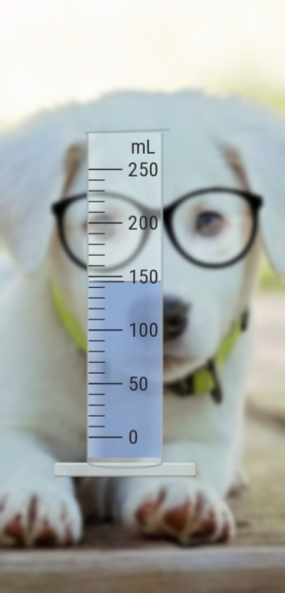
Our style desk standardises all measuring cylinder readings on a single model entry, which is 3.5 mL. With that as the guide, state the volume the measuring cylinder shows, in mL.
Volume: 145 mL
